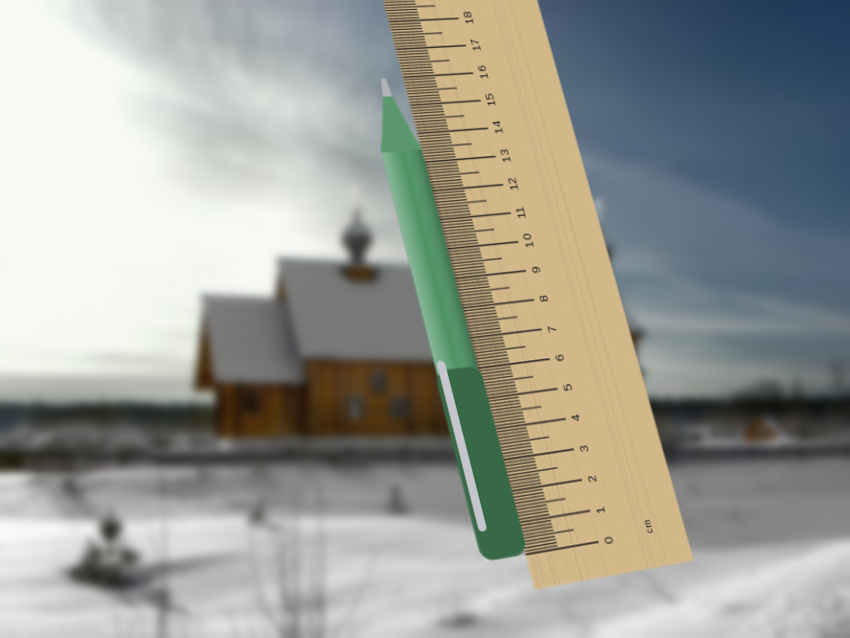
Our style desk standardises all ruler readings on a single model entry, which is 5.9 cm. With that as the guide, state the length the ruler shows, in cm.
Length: 16 cm
